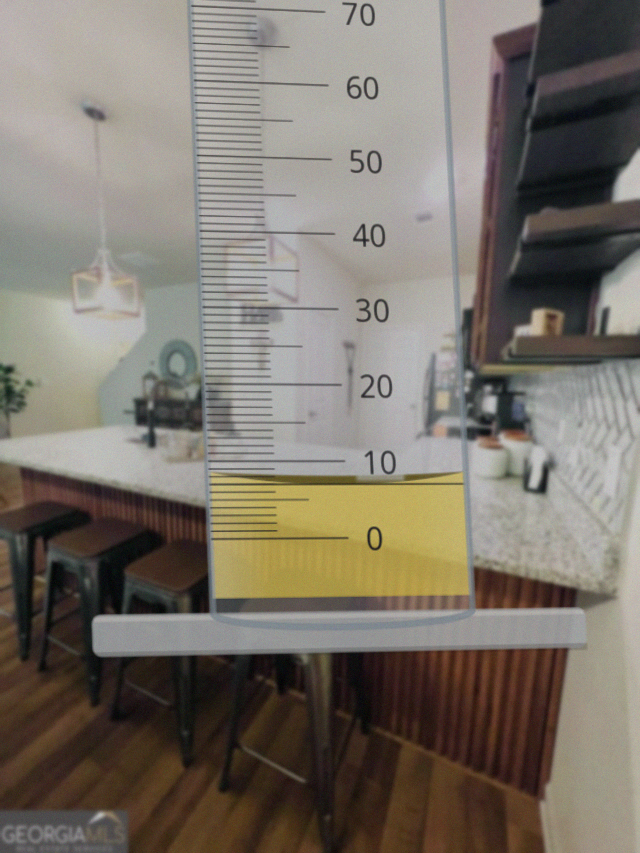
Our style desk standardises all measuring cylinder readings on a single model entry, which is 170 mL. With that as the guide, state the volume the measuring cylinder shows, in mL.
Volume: 7 mL
